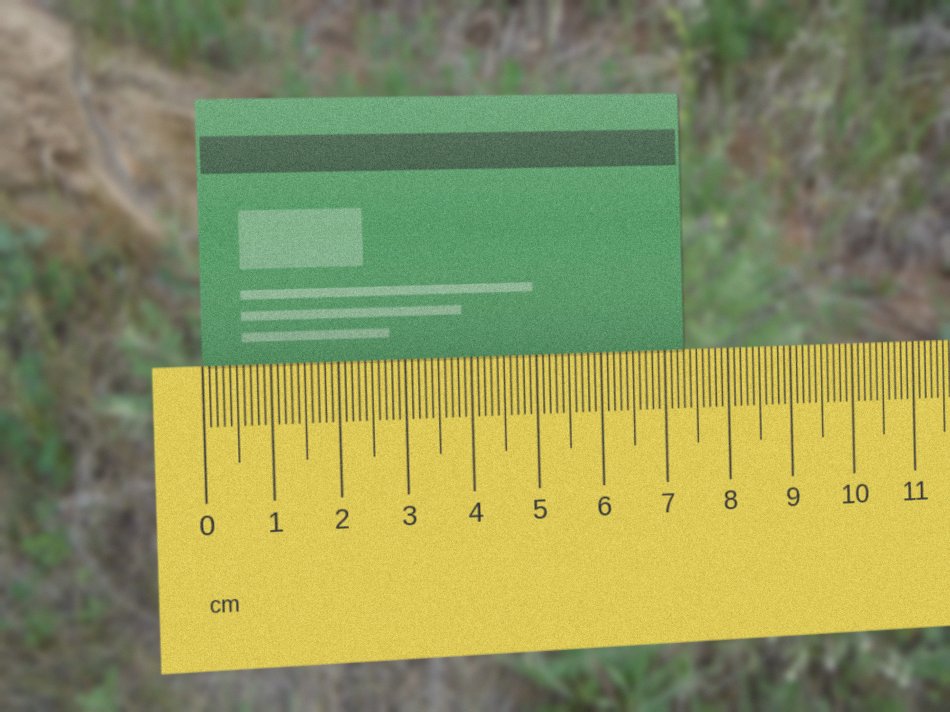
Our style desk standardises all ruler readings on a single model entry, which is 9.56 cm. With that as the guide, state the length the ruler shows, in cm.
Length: 7.3 cm
